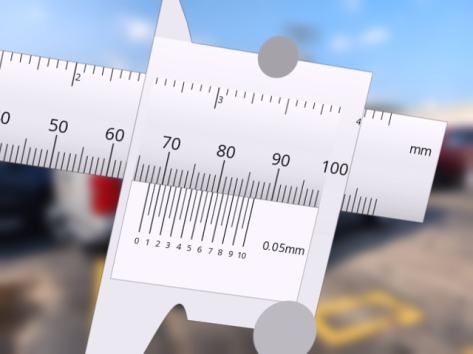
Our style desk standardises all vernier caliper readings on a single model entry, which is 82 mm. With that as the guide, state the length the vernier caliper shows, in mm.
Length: 67.8 mm
